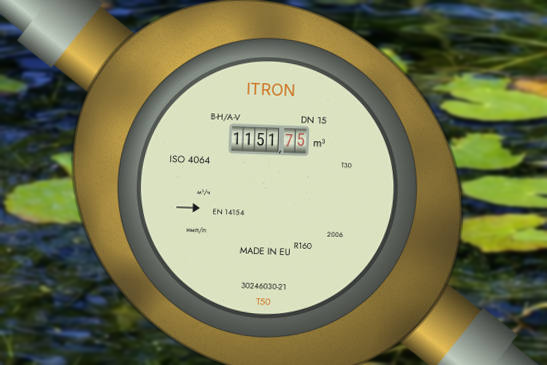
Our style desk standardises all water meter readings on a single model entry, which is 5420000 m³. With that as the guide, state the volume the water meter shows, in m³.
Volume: 1151.75 m³
